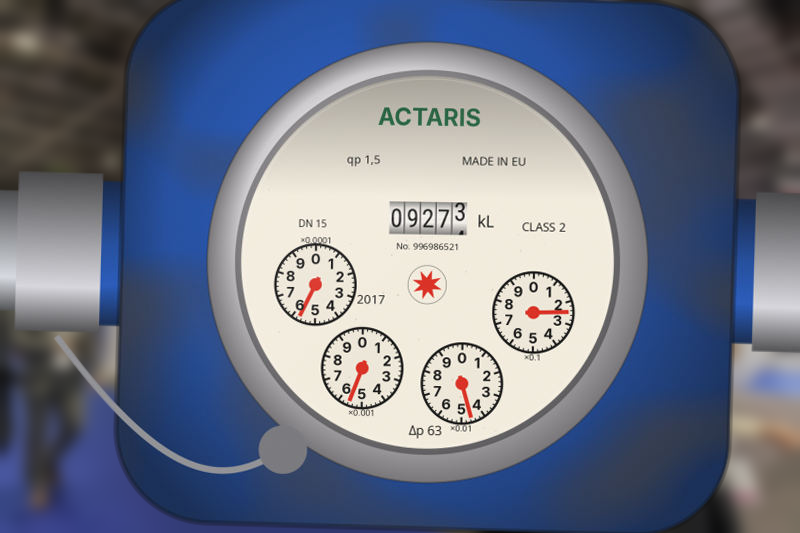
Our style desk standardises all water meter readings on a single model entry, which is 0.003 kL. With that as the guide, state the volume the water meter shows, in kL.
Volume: 9273.2455 kL
